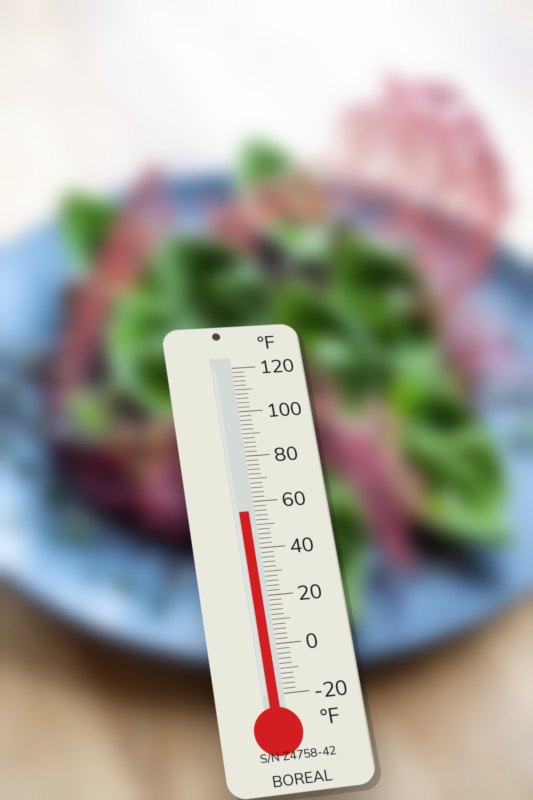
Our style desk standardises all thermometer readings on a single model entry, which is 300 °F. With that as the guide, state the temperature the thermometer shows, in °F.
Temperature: 56 °F
